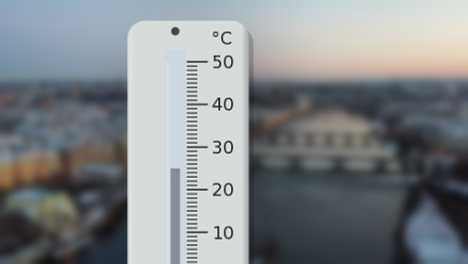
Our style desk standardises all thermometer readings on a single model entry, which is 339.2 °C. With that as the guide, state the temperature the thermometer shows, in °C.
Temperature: 25 °C
